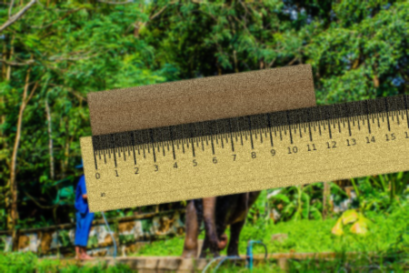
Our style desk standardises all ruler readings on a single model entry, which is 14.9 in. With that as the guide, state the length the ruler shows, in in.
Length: 11.5 in
